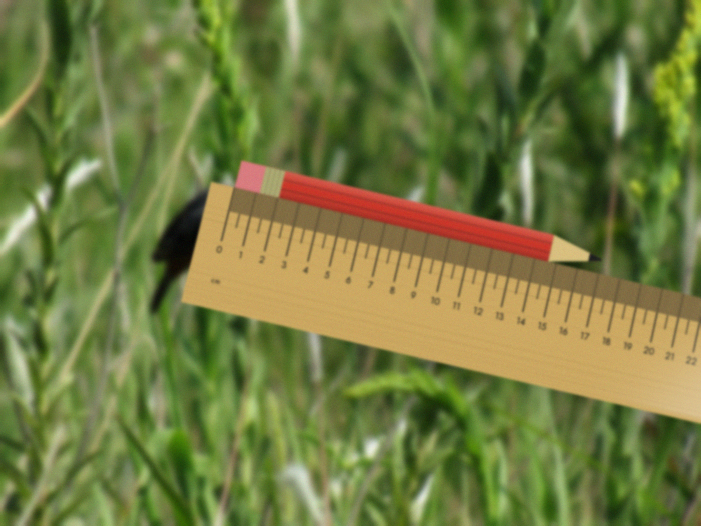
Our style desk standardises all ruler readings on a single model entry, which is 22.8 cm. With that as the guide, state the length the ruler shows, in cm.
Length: 17 cm
